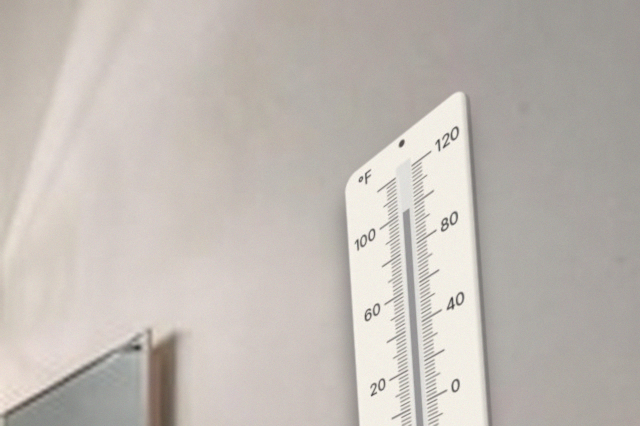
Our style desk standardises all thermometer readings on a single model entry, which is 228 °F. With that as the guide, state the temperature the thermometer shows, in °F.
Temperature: 100 °F
